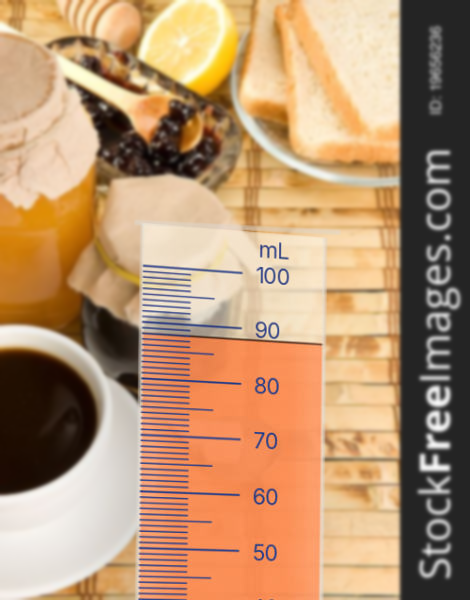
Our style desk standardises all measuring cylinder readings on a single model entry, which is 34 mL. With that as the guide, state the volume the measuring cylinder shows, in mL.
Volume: 88 mL
